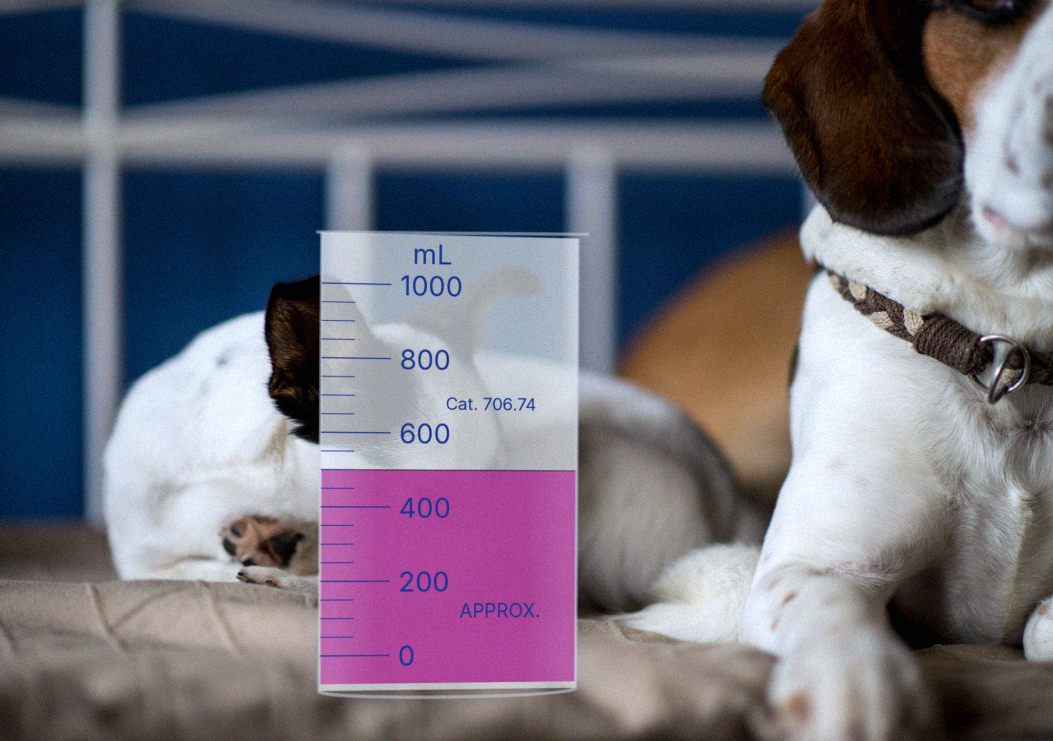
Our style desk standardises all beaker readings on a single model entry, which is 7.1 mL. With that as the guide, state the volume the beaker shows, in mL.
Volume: 500 mL
